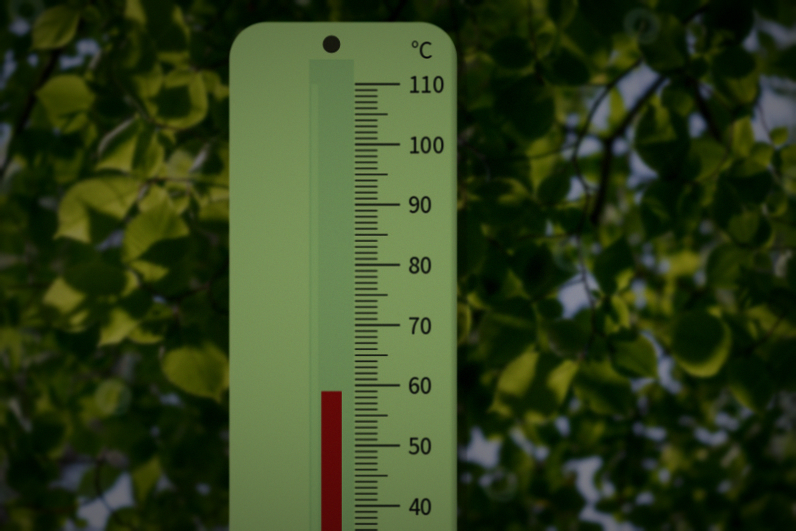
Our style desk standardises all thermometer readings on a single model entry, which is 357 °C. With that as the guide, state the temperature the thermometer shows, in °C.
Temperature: 59 °C
